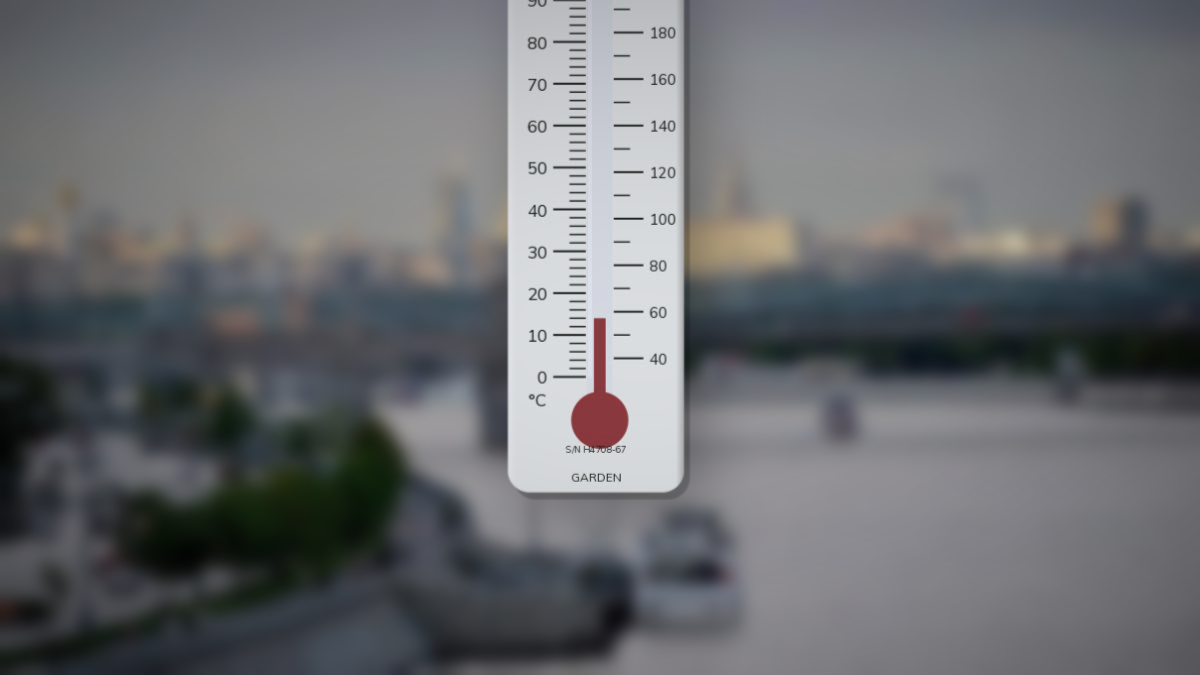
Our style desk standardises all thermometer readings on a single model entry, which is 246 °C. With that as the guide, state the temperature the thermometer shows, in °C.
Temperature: 14 °C
